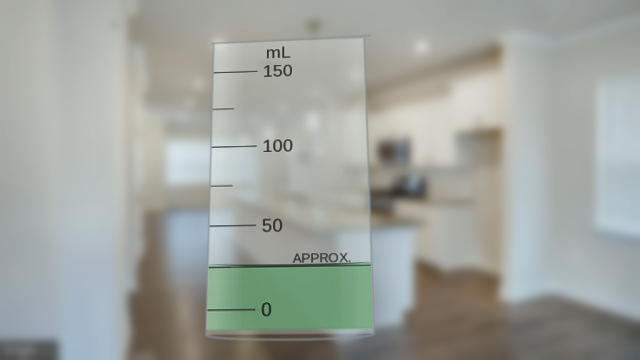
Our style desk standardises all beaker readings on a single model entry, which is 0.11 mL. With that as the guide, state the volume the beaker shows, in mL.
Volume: 25 mL
